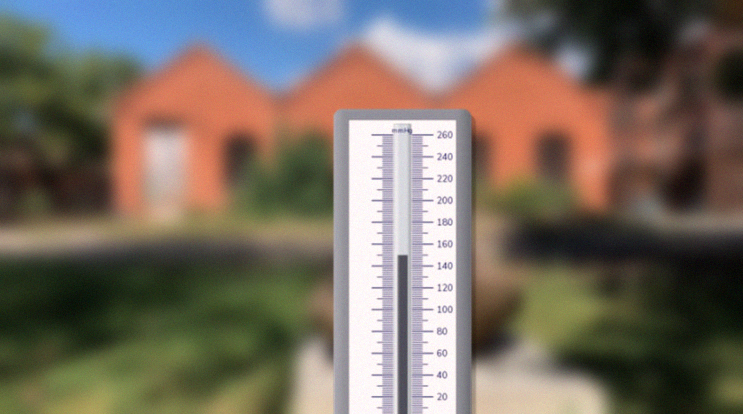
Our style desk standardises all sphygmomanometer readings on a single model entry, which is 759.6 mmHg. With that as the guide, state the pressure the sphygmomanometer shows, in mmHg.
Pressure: 150 mmHg
